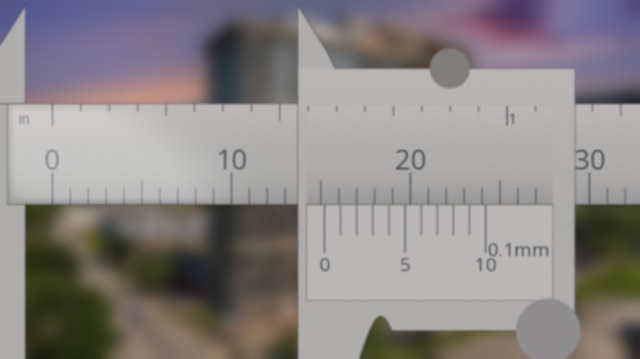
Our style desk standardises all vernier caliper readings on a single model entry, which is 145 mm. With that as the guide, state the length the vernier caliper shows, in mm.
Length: 15.2 mm
